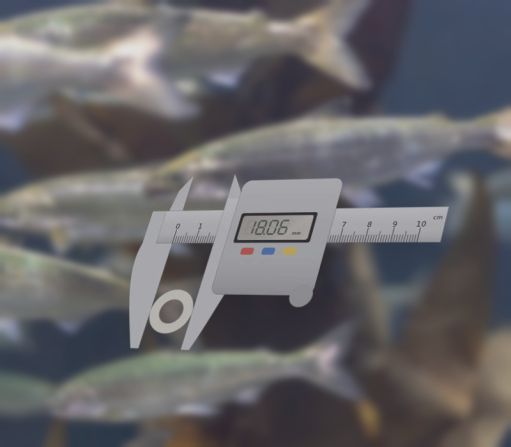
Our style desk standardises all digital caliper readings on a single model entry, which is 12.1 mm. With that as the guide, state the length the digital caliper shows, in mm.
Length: 18.06 mm
